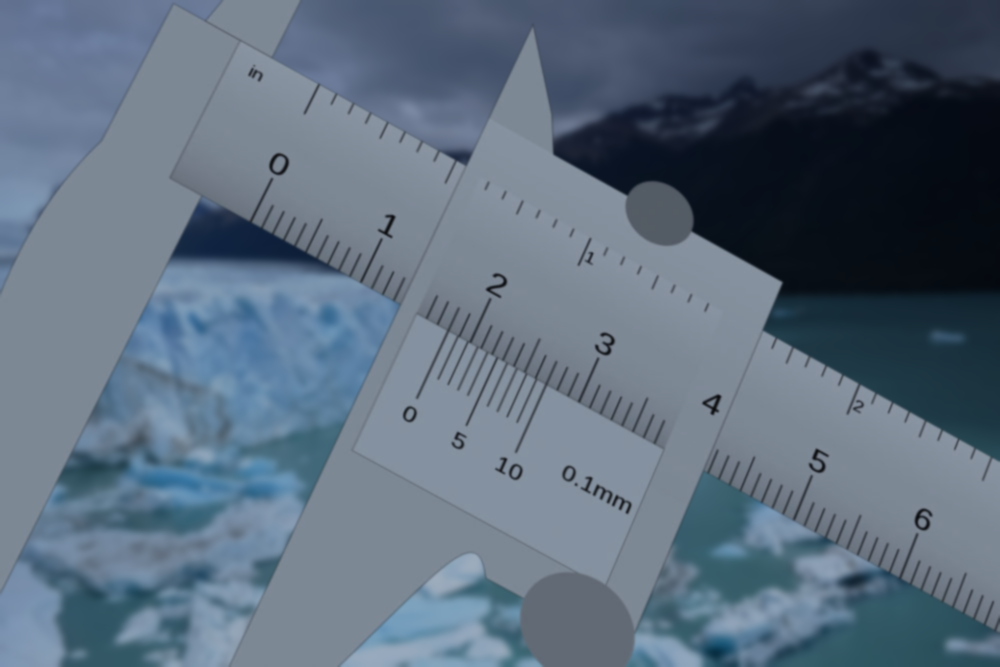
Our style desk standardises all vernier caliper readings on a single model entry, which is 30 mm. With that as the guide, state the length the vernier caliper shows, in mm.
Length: 18.0 mm
